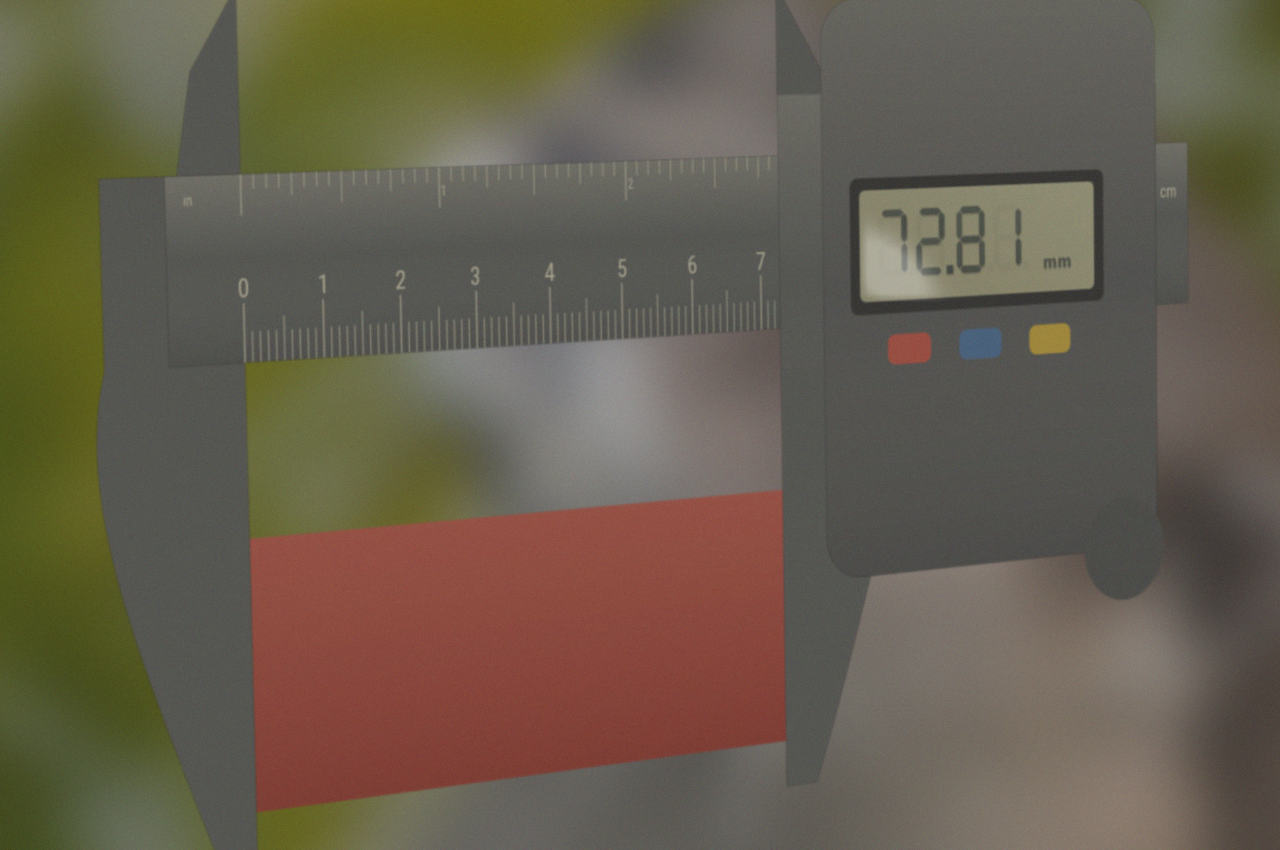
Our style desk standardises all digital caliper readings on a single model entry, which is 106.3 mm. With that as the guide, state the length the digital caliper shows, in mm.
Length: 72.81 mm
